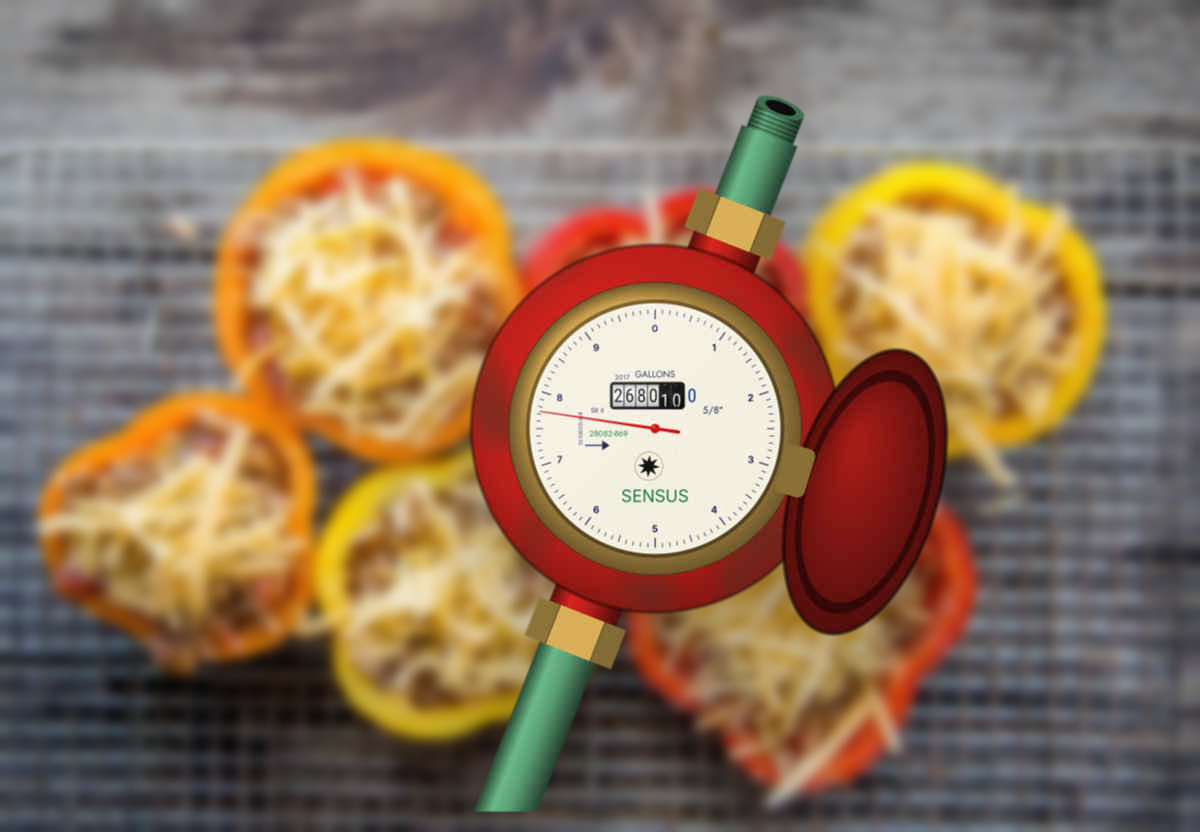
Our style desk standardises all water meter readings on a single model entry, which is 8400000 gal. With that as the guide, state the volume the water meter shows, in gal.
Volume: 2680097.7 gal
